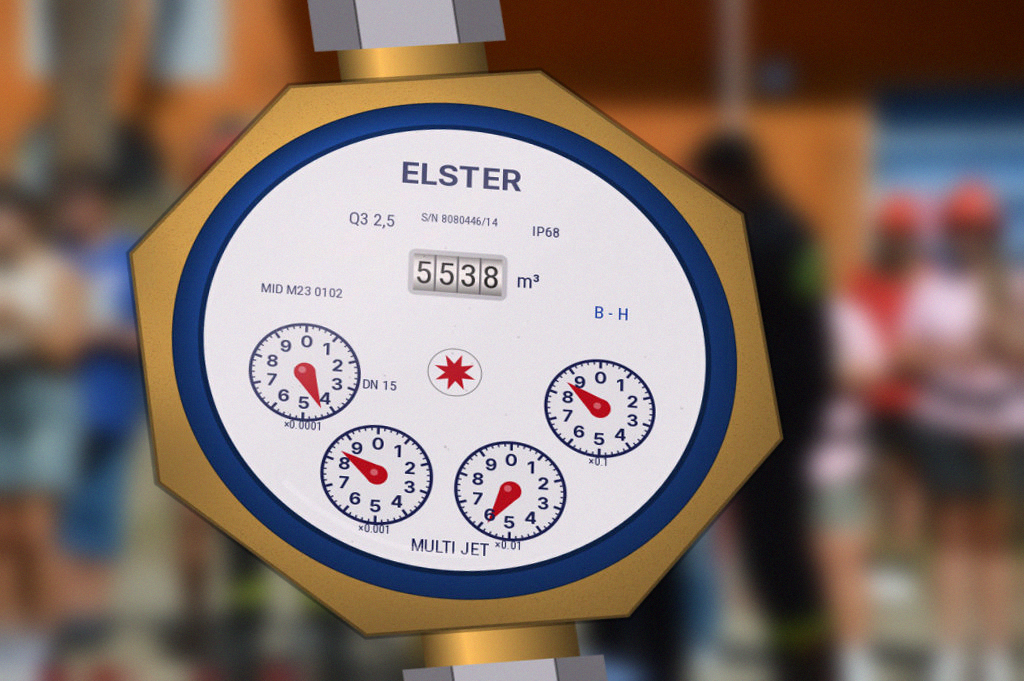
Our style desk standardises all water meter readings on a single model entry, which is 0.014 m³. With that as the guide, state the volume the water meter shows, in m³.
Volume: 5538.8584 m³
